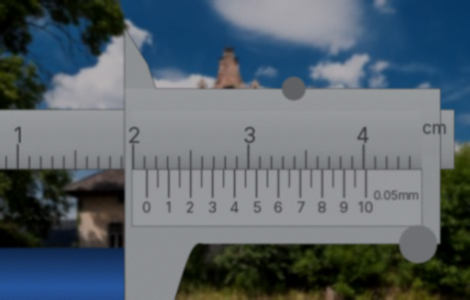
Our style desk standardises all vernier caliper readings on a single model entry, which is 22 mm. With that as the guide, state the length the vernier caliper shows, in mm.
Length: 21.2 mm
